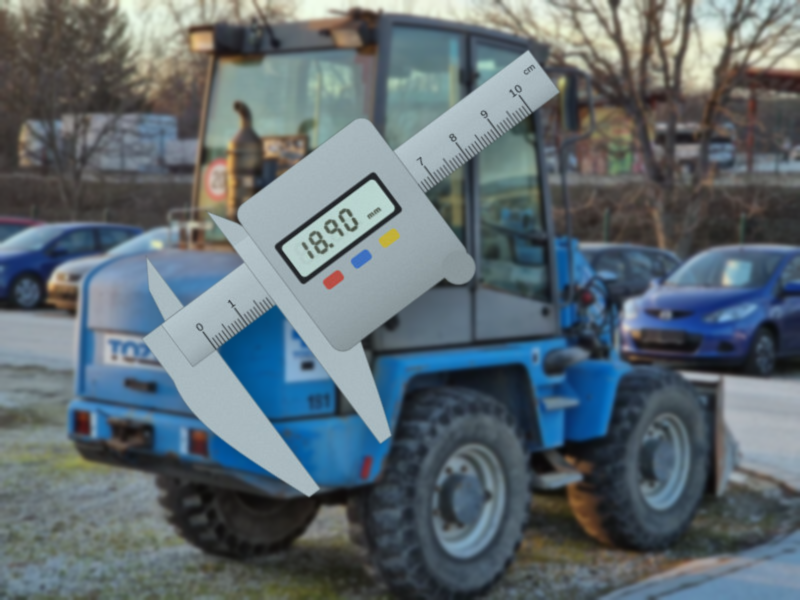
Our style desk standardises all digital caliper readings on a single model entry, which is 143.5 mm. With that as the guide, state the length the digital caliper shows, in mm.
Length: 18.90 mm
